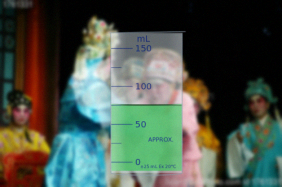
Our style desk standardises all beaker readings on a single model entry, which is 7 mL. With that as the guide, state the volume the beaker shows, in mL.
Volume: 75 mL
